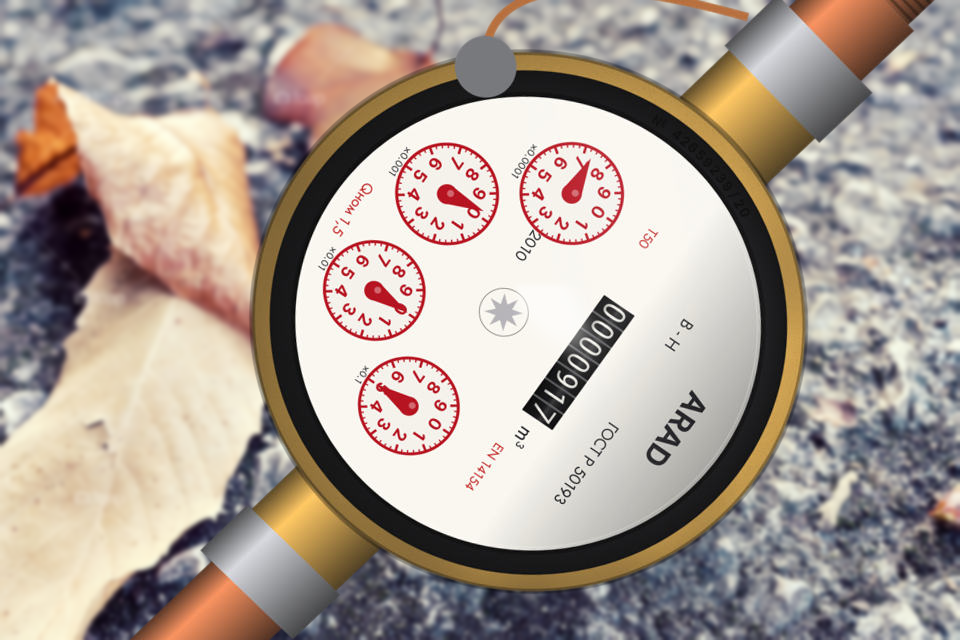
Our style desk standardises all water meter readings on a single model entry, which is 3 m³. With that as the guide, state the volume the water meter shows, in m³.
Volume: 917.4997 m³
